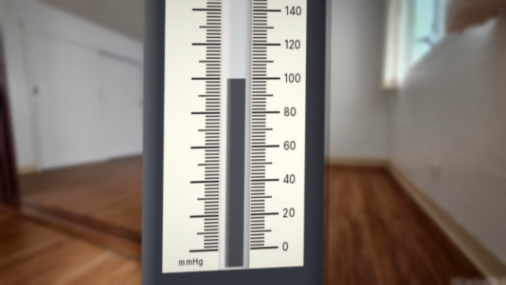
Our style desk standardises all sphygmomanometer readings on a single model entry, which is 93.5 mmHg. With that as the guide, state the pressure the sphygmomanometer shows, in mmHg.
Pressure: 100 mmHg
